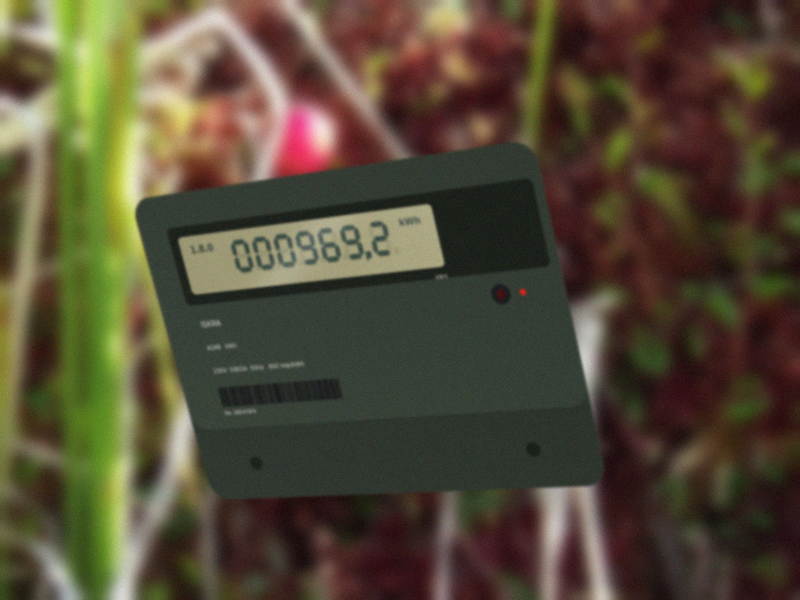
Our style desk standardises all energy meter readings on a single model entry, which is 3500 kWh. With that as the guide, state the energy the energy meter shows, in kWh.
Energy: 969.2 kWh
